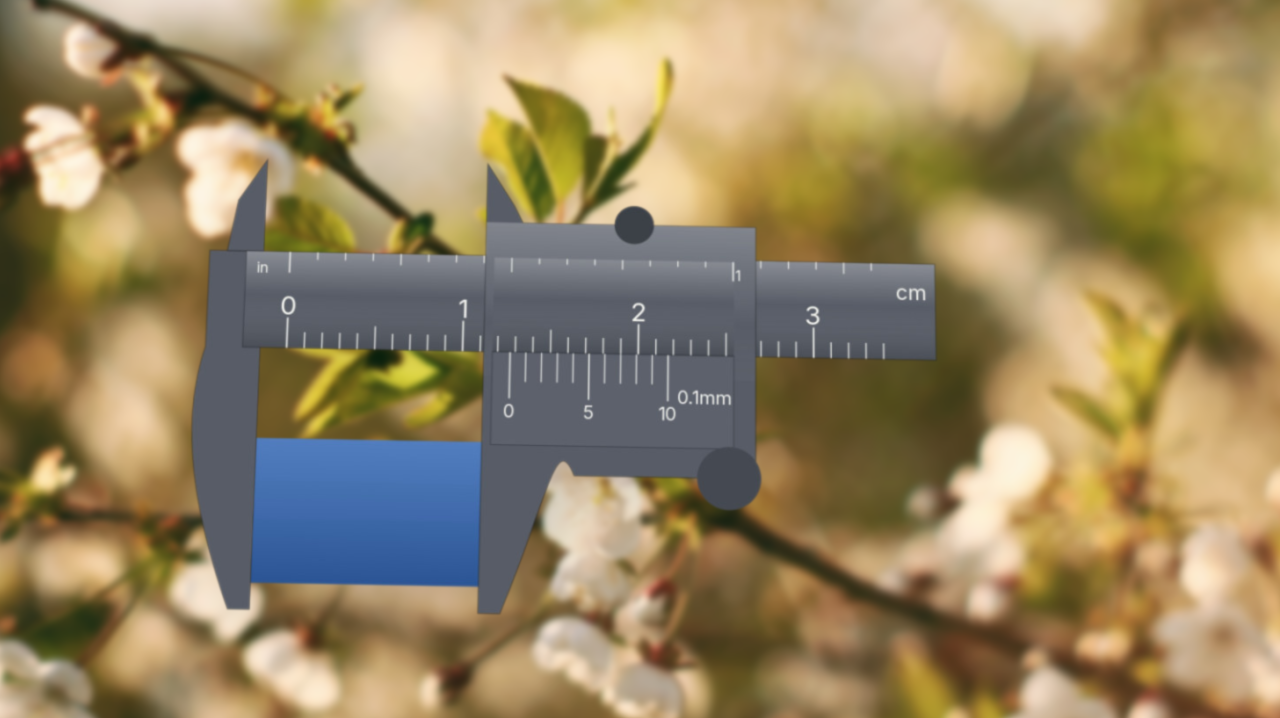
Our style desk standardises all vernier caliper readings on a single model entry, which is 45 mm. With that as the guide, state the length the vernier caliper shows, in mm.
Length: 12.7 mm
